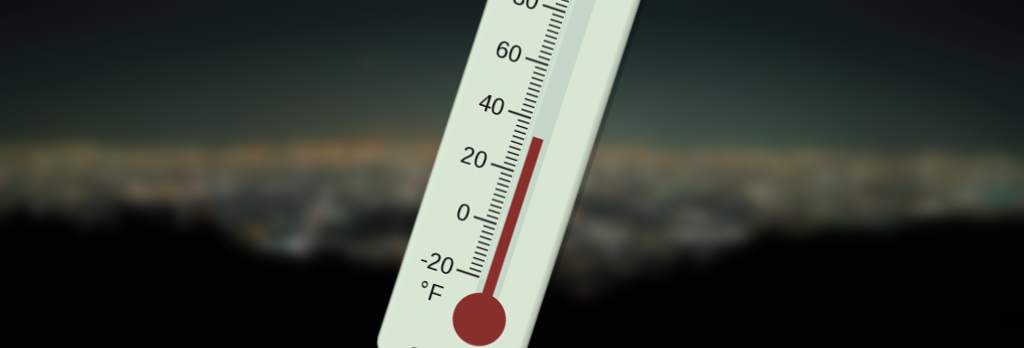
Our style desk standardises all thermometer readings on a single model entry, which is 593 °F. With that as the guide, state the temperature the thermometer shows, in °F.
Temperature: 34 °F
